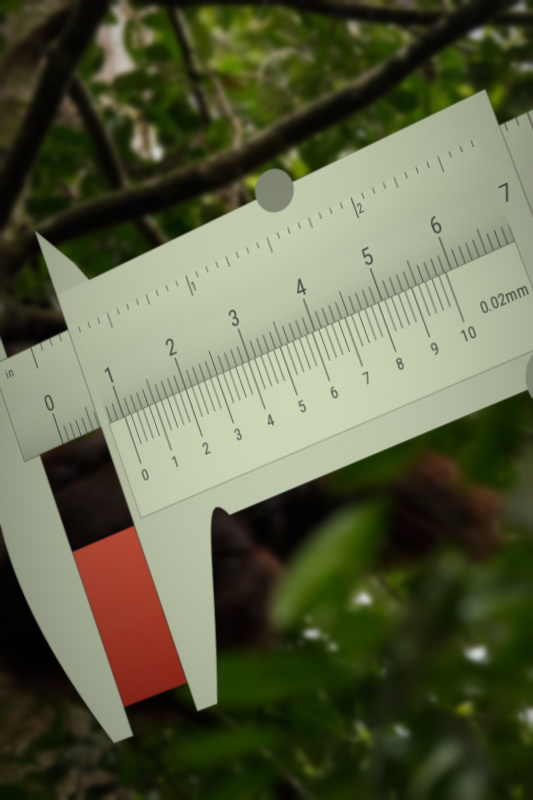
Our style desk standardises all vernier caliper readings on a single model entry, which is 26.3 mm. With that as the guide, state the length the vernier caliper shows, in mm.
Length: 10.2 mm
